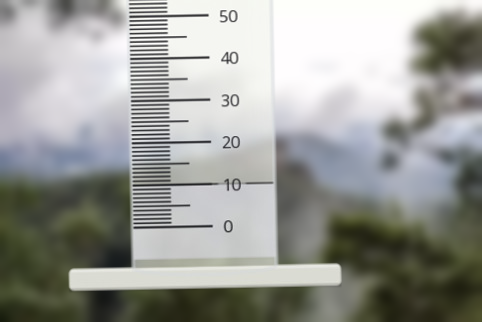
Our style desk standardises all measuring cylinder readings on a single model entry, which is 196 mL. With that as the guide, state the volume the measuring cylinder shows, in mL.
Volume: 10 mL
